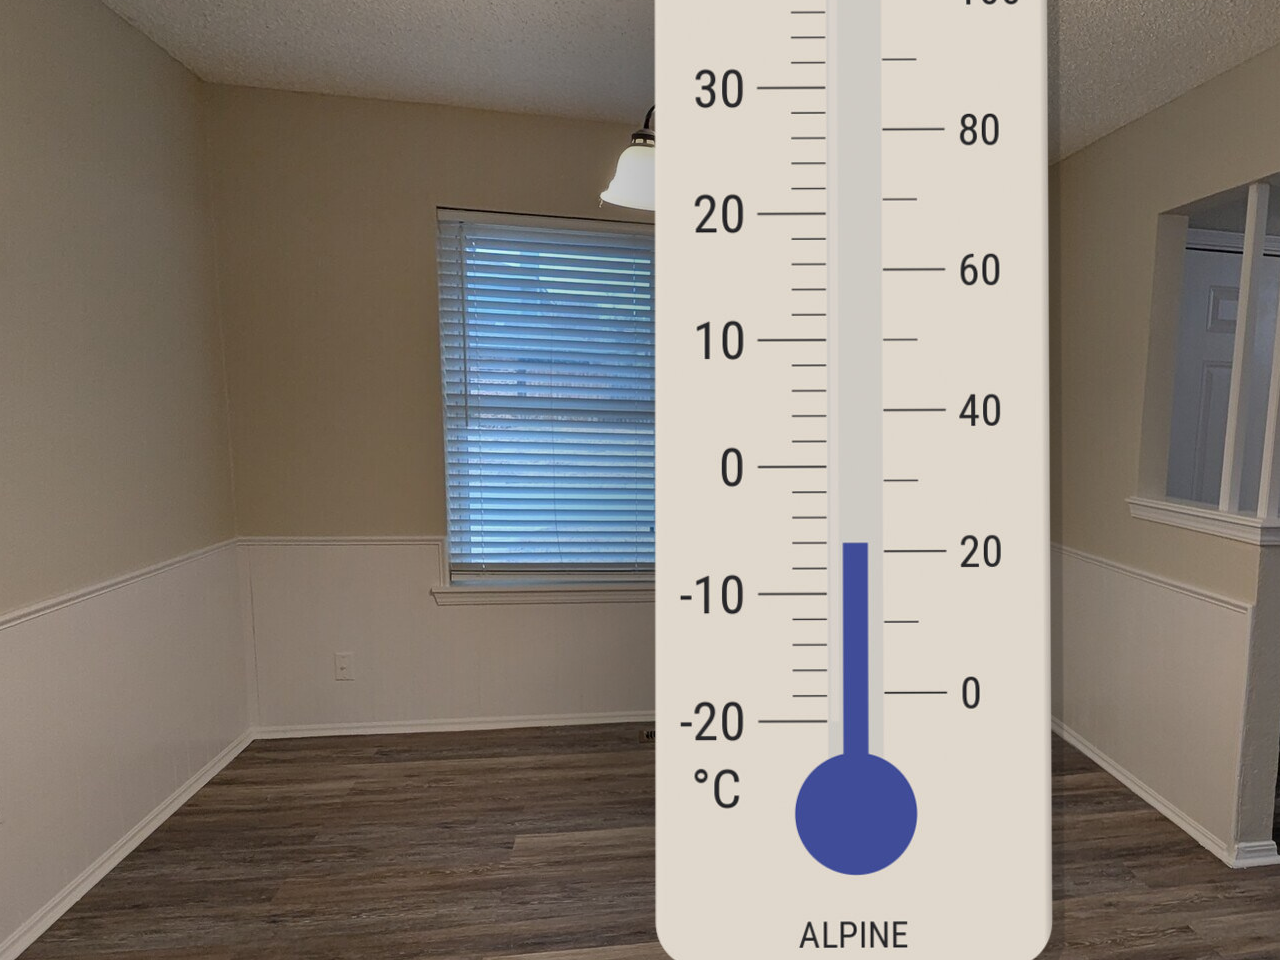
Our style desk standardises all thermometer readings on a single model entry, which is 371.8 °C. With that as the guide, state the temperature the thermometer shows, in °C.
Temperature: -6 °C
